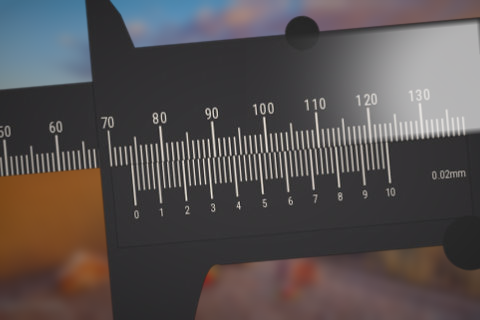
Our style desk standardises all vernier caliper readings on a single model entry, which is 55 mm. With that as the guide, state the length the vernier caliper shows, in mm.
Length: 74.0 mm
